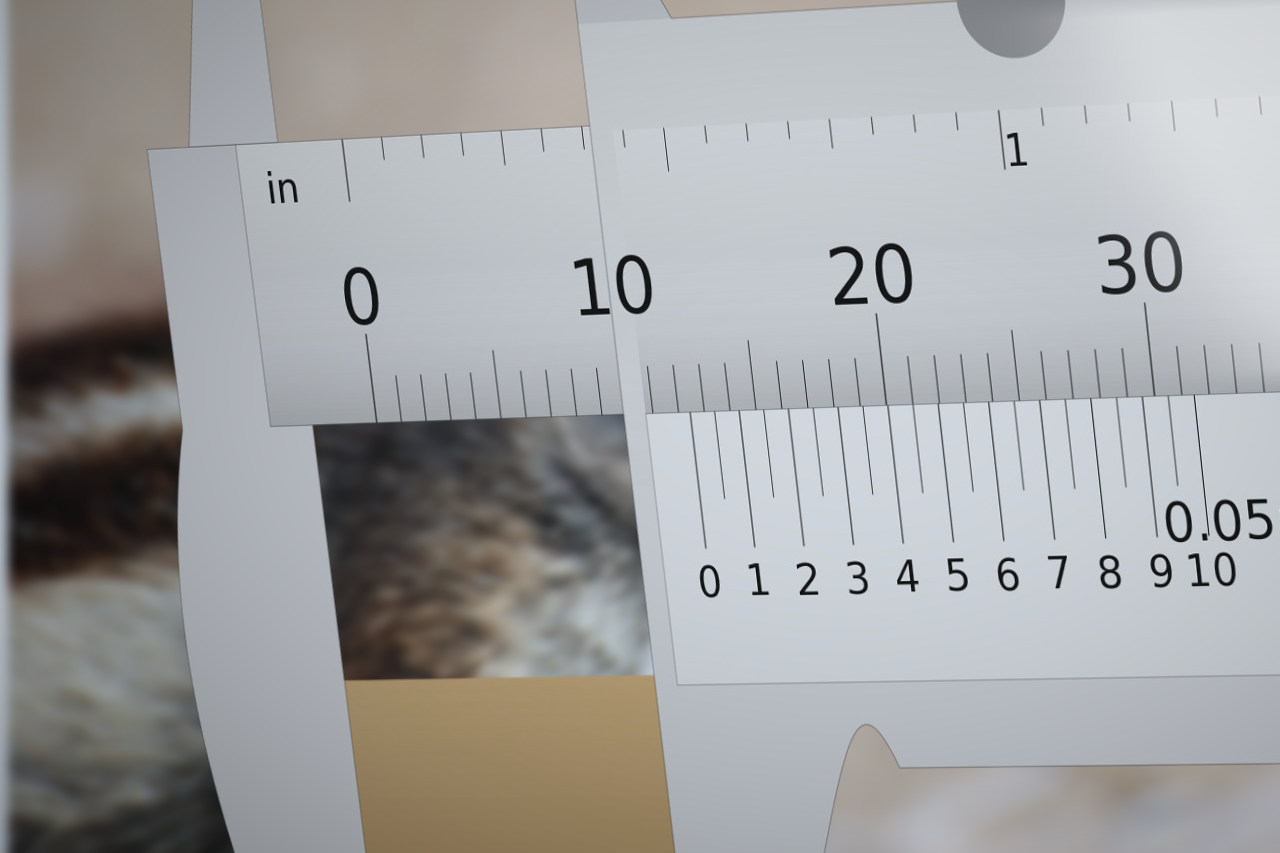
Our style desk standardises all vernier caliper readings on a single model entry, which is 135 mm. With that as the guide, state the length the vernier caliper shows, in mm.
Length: 12.45 mm
